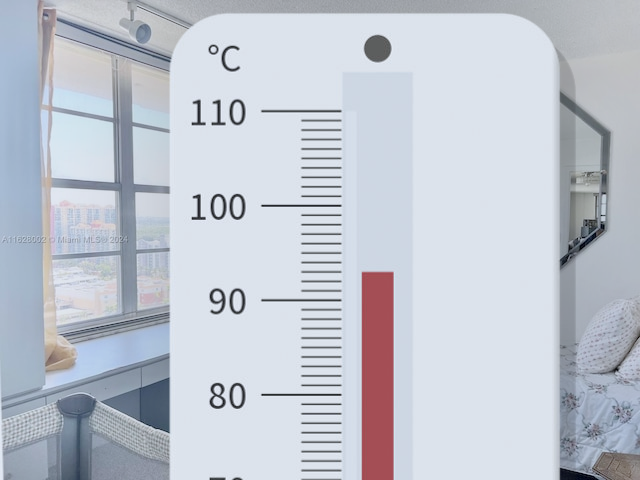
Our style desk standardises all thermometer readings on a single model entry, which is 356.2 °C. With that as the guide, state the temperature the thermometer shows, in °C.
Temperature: 93 °C
